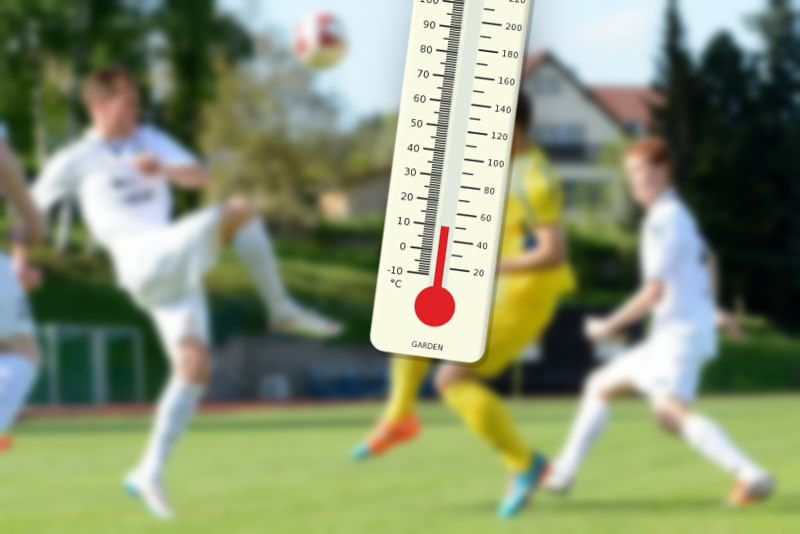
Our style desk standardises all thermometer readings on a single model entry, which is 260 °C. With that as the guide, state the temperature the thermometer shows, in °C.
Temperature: 10 °C
